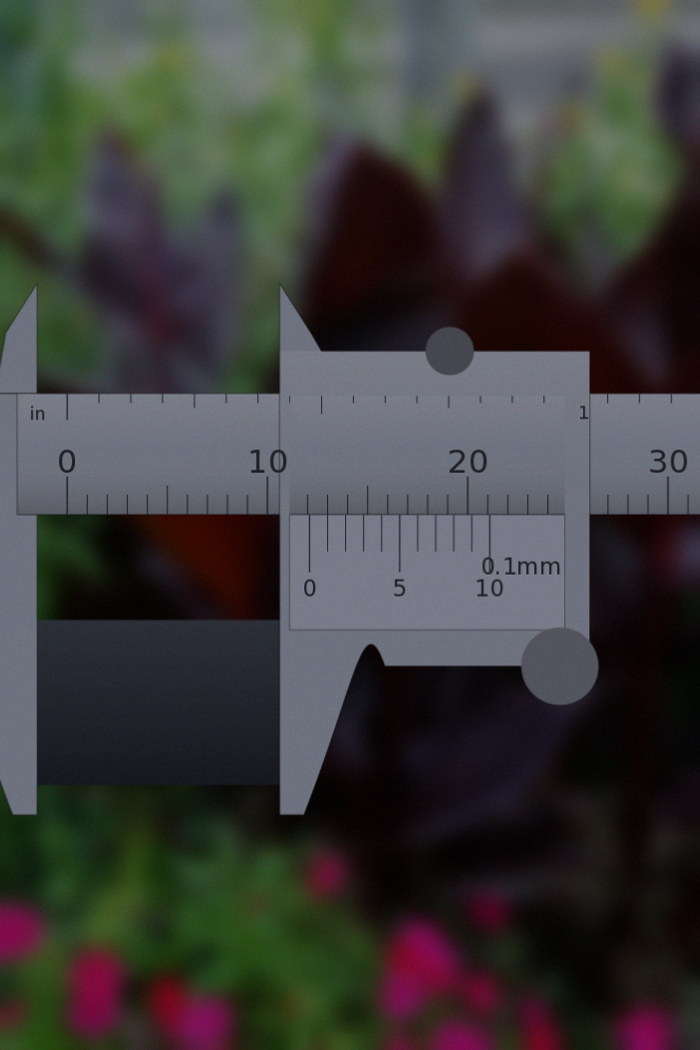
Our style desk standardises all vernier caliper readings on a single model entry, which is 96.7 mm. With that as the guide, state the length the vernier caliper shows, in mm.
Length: 12.1 mm
